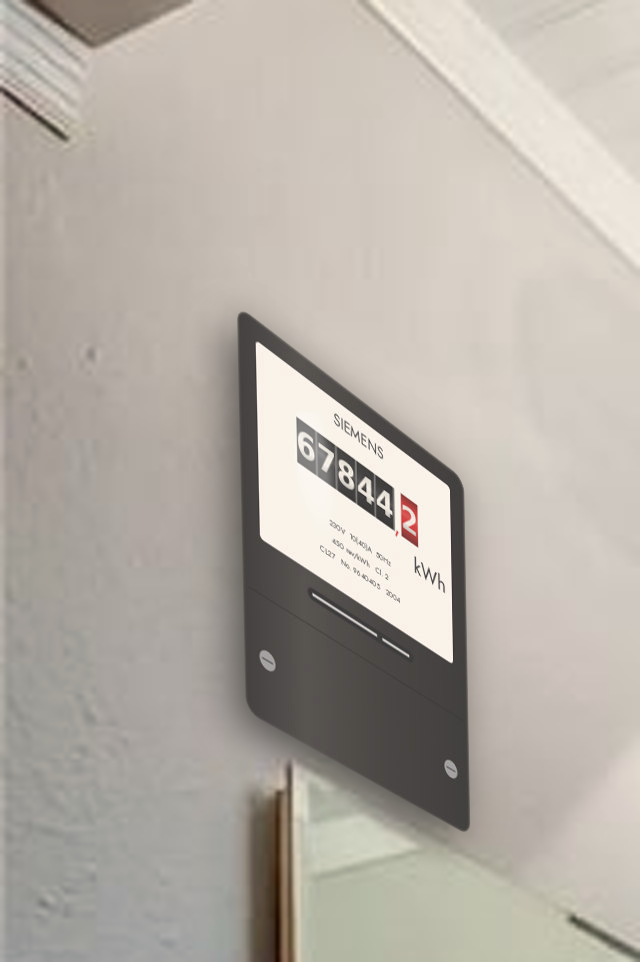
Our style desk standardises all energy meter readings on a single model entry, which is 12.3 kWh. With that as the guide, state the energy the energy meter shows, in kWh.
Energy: 67844.2 kWh
